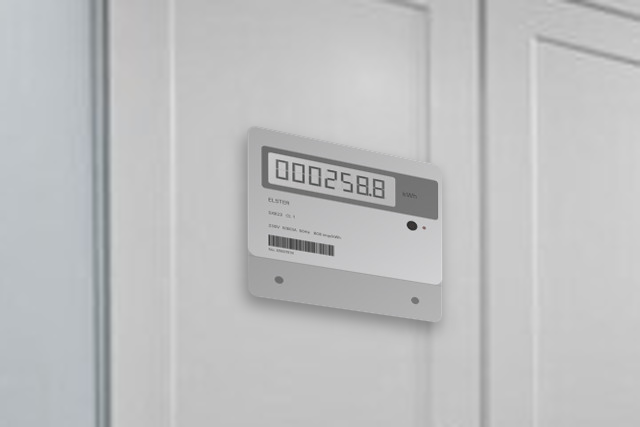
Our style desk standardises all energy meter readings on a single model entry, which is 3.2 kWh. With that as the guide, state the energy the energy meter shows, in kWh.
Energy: 258.8 kWh
